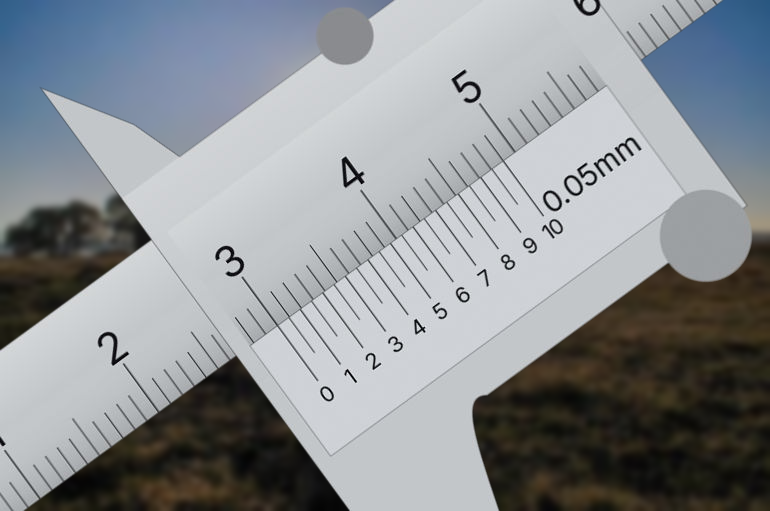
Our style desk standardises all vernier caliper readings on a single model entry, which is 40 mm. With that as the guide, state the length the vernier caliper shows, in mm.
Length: 30.0 mm
